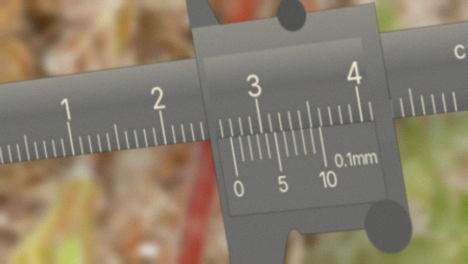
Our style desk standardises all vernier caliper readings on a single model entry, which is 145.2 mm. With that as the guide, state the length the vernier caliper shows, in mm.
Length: 26.8 mm
